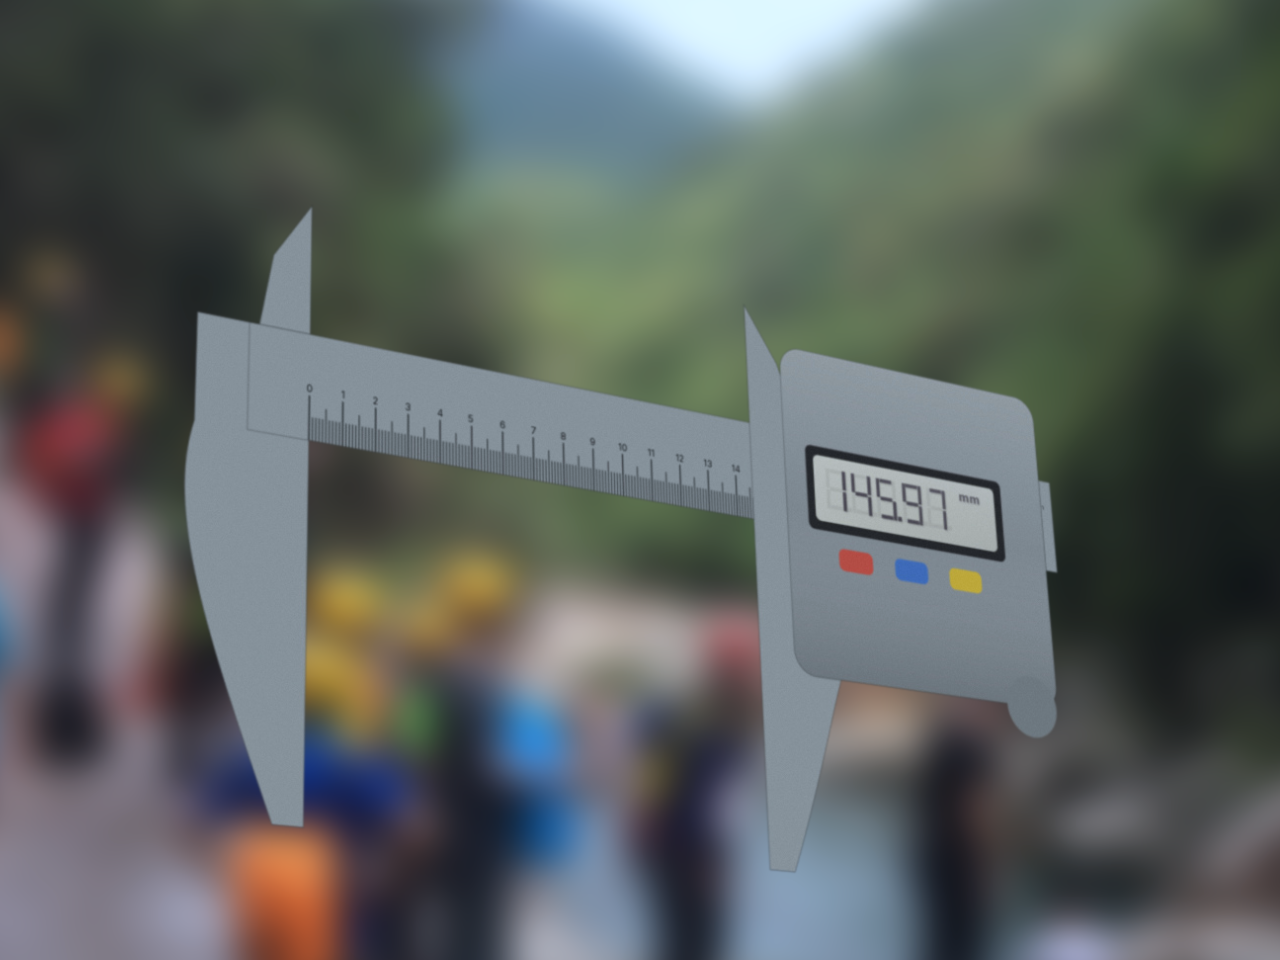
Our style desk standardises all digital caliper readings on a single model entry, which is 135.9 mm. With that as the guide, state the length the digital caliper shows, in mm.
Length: 145.97 mm
